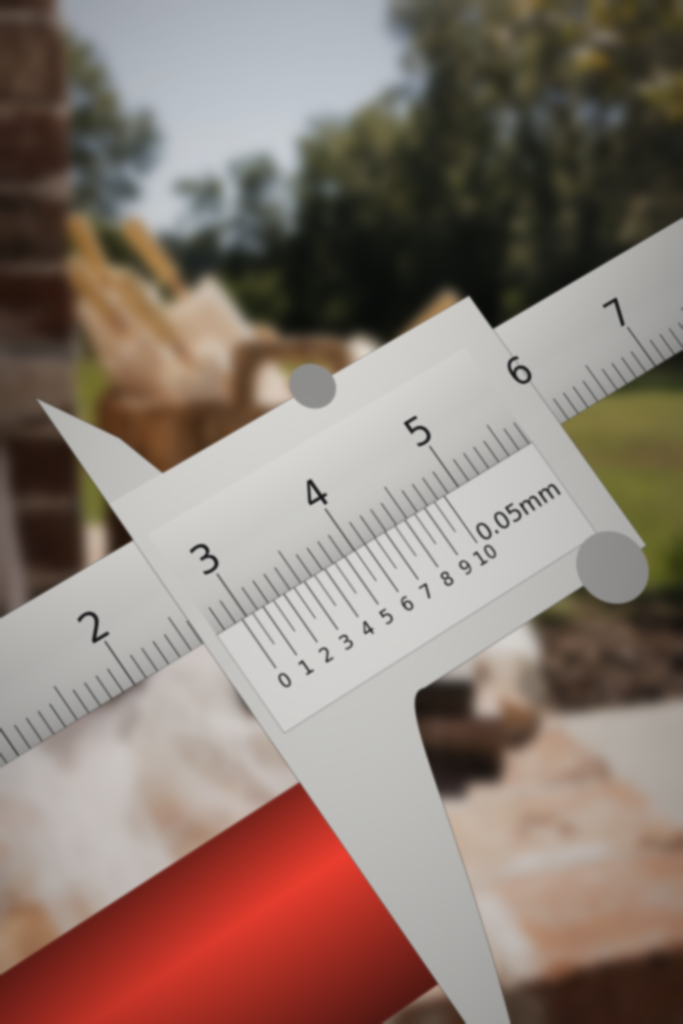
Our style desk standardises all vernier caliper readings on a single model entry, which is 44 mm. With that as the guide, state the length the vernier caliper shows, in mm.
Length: 29.6 mm
